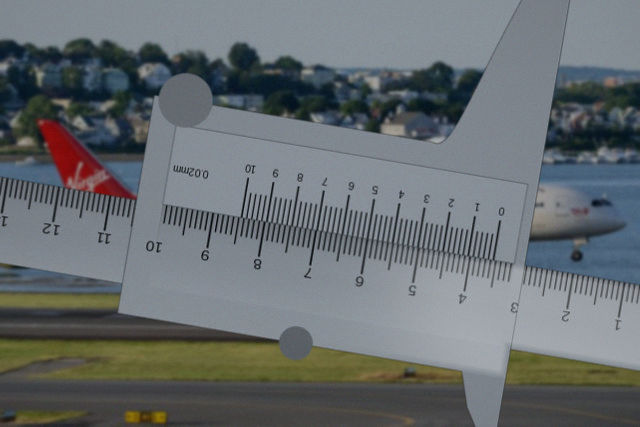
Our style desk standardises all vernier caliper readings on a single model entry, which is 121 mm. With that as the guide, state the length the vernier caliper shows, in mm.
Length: 35.5 mm
